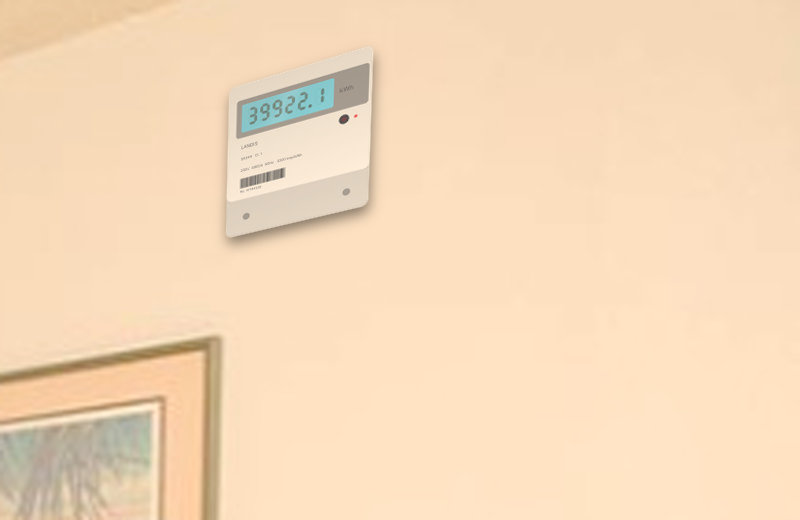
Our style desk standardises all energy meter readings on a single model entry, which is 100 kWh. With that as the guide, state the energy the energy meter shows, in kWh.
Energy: 39922.1 kWh
